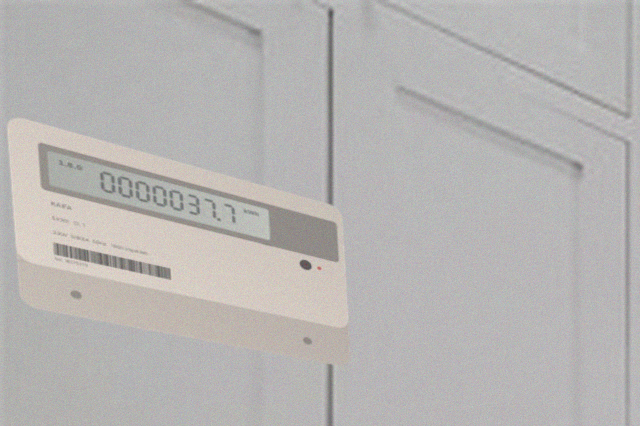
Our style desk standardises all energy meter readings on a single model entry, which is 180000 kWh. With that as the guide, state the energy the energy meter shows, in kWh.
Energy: 37.7 kWh
